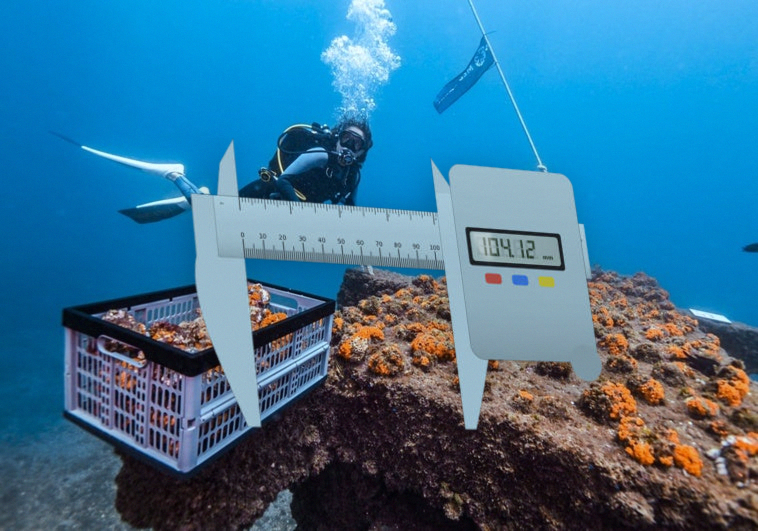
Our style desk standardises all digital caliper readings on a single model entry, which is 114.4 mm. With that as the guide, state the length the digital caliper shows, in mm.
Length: 104.12 mm
